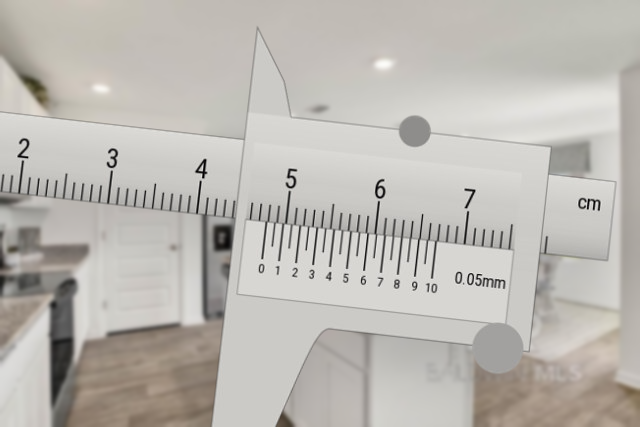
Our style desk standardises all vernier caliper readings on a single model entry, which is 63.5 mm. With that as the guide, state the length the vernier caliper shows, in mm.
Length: 47.8 mm
